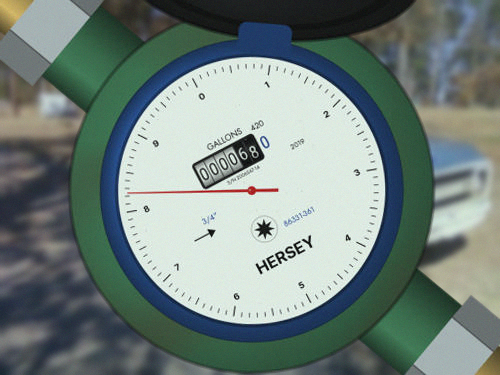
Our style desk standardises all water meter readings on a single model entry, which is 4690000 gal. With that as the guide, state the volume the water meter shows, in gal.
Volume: 678.2 gal
